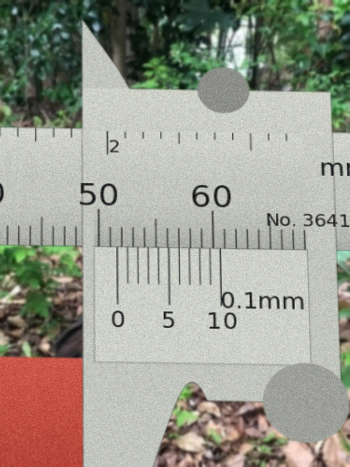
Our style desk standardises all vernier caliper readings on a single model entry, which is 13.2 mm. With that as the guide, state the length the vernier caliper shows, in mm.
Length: 51.6 mm
